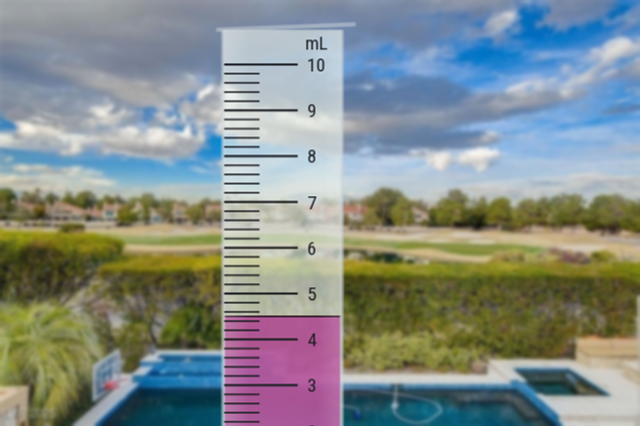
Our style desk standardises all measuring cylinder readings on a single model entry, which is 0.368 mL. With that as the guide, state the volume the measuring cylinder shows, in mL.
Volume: 4.5 mL
